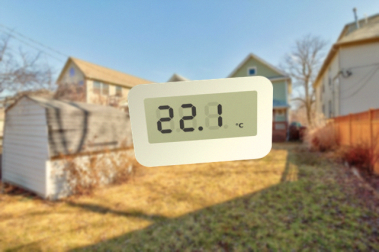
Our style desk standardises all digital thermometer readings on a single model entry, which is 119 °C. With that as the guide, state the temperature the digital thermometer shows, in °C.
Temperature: 22.1 °C
